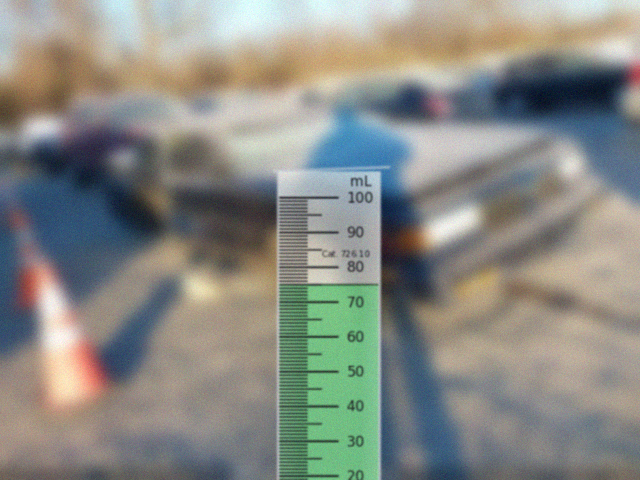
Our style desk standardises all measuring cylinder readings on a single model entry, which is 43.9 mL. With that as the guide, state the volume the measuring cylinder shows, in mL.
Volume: 75 mL
